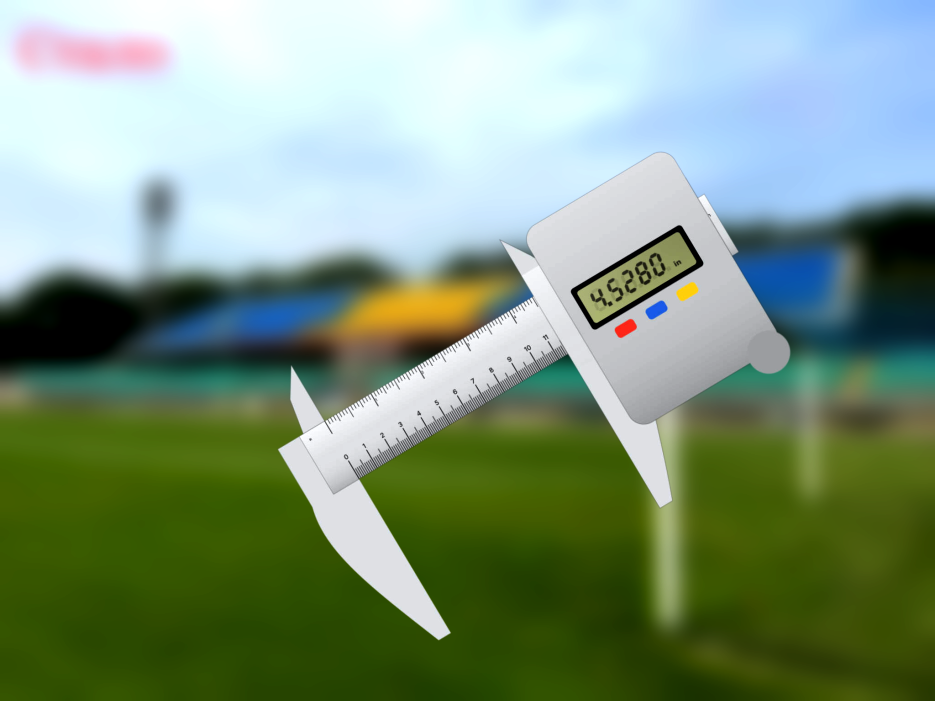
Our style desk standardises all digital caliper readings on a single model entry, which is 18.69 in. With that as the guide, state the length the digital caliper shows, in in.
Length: 4.5280 in
